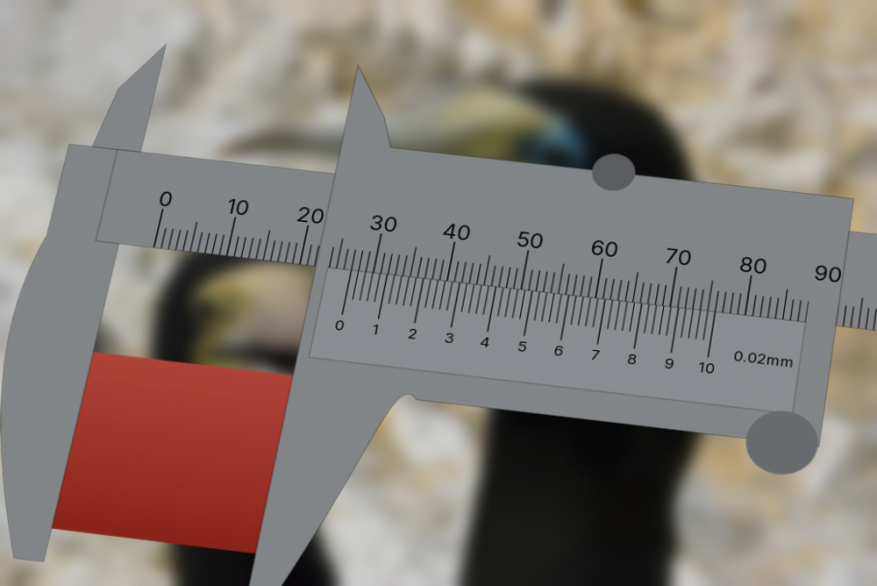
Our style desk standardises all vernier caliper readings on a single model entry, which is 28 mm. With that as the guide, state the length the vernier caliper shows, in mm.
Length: 27.0 mm
